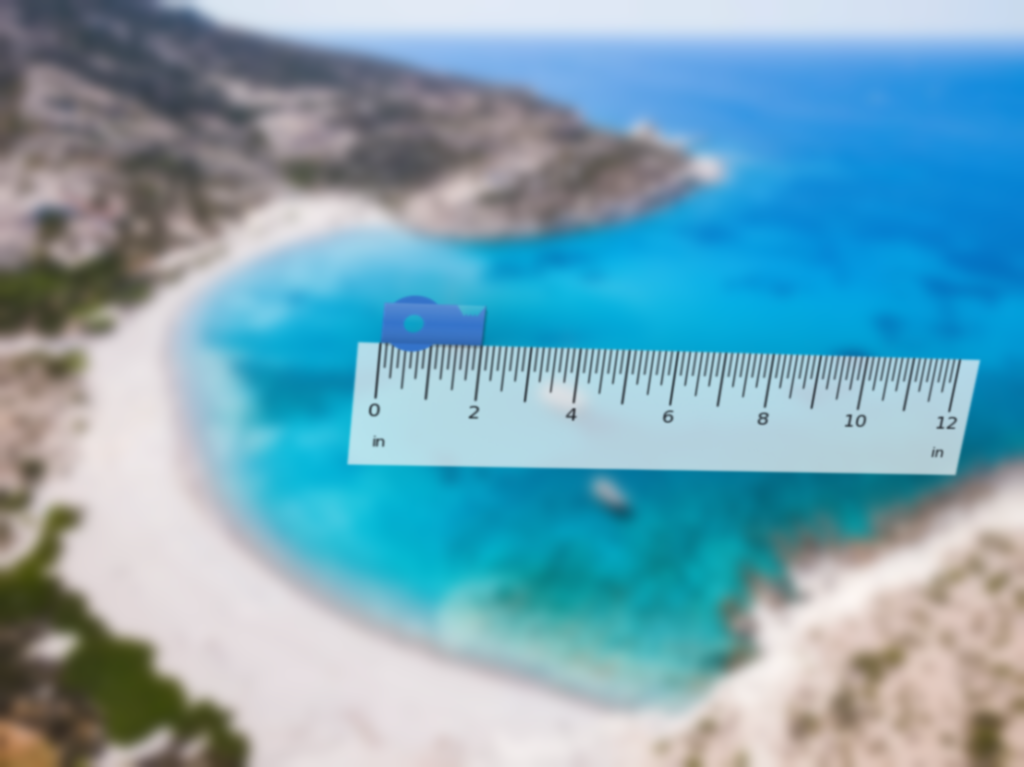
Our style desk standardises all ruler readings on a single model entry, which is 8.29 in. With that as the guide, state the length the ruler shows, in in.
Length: 2 in
